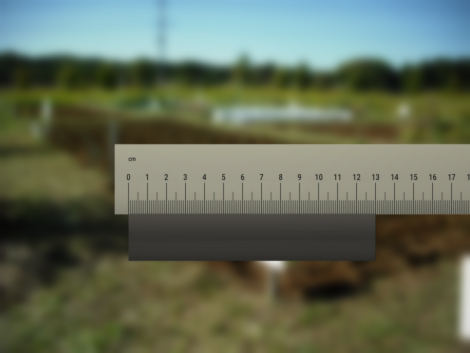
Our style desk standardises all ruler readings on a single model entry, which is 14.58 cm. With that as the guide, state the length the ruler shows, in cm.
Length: 13 cm
